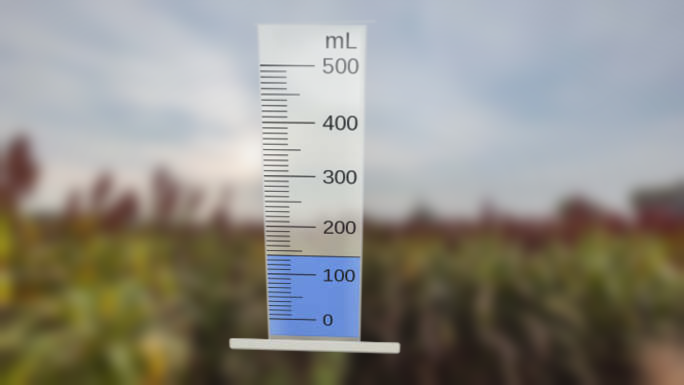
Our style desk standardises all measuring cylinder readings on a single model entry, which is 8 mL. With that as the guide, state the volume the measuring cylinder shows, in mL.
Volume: 140 mL
